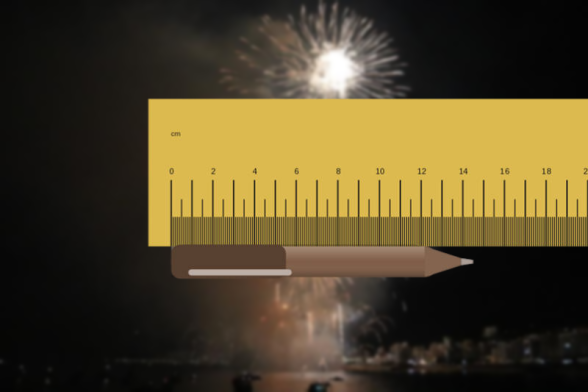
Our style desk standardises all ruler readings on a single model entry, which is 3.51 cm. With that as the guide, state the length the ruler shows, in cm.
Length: 14.5 cm
